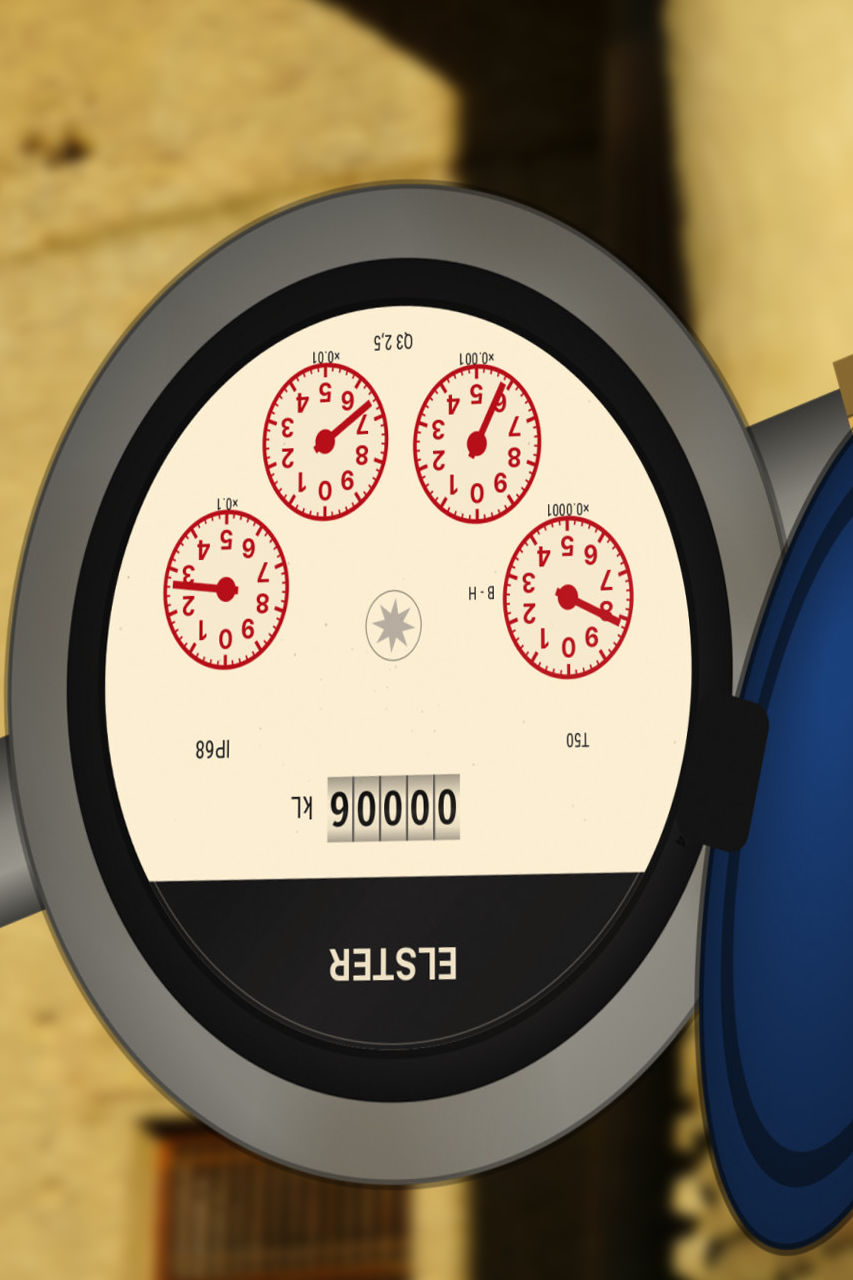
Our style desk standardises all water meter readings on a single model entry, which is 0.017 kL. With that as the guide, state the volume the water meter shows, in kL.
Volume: 6.2658 kL
